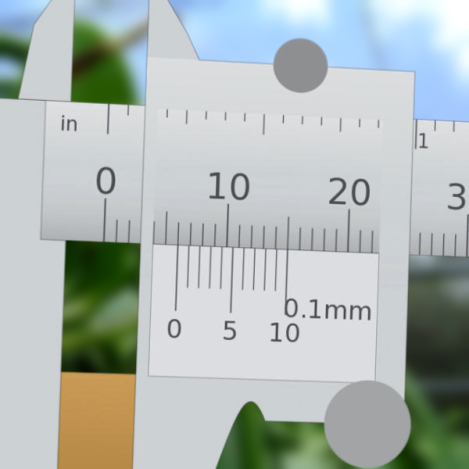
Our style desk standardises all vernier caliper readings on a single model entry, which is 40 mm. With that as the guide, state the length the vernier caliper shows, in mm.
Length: 6.0 mm
